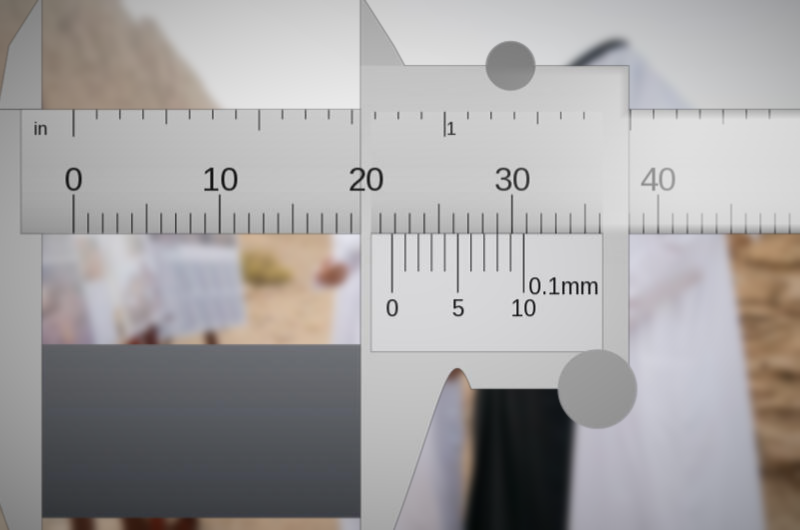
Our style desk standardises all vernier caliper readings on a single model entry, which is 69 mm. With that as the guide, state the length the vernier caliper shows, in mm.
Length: 21.8 mm
